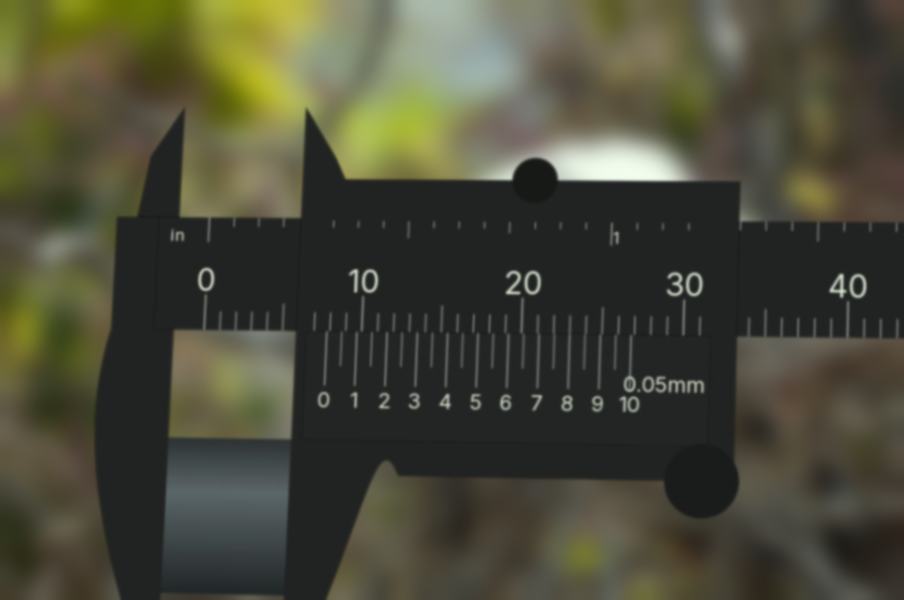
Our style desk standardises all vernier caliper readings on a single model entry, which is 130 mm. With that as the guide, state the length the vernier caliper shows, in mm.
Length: 7.8 mm
